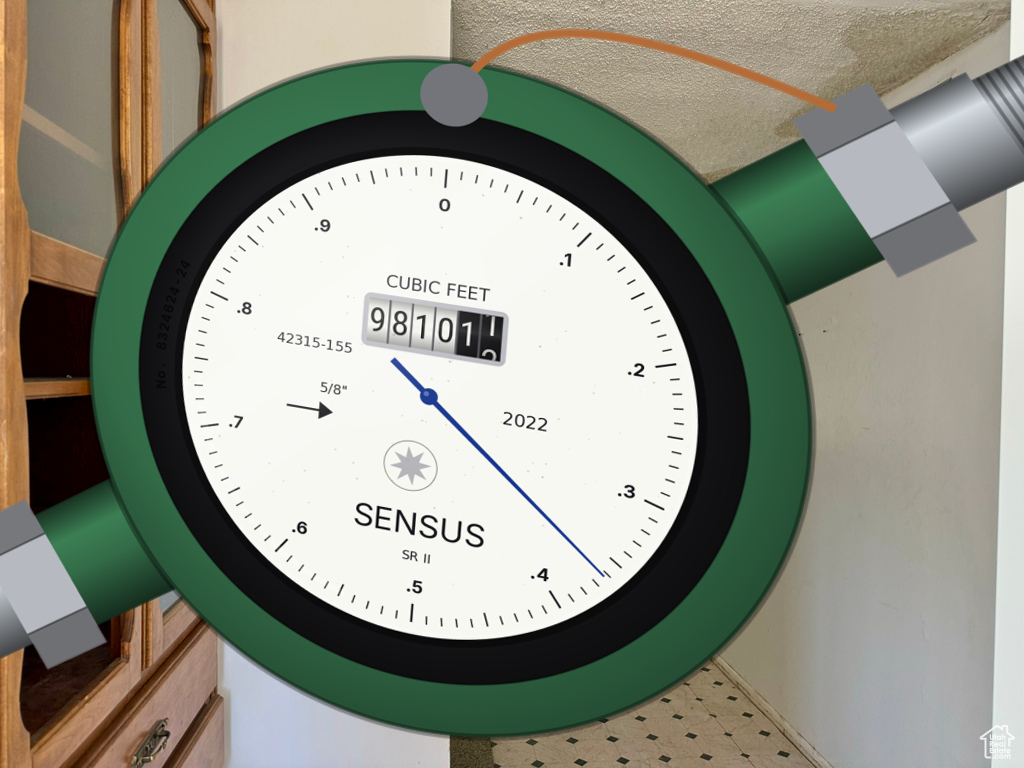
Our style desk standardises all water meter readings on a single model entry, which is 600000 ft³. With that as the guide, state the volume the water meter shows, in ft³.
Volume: 981011.36 ft³
